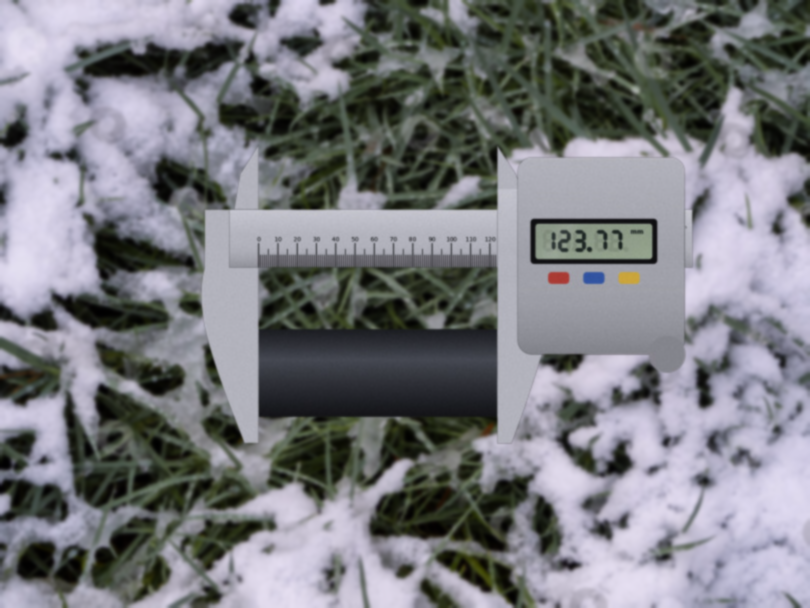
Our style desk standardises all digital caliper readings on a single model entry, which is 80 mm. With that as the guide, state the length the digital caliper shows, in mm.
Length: 123.77 mm
